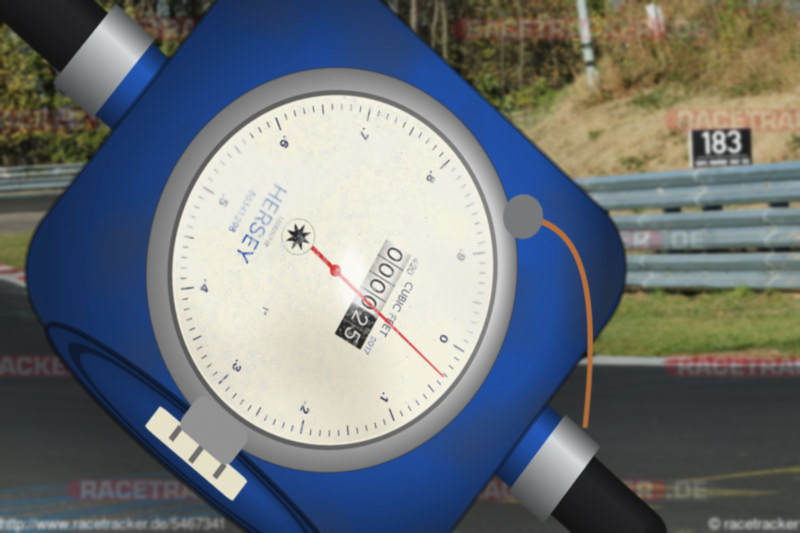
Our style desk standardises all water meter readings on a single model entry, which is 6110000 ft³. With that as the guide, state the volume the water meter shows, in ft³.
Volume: 25.03 ft³
